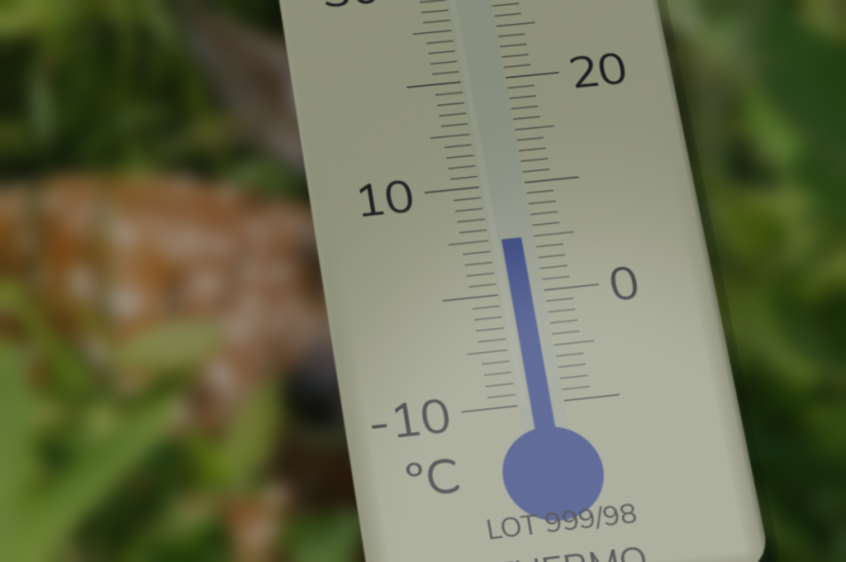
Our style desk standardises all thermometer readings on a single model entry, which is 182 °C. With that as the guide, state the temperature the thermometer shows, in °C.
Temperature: 5 °C
